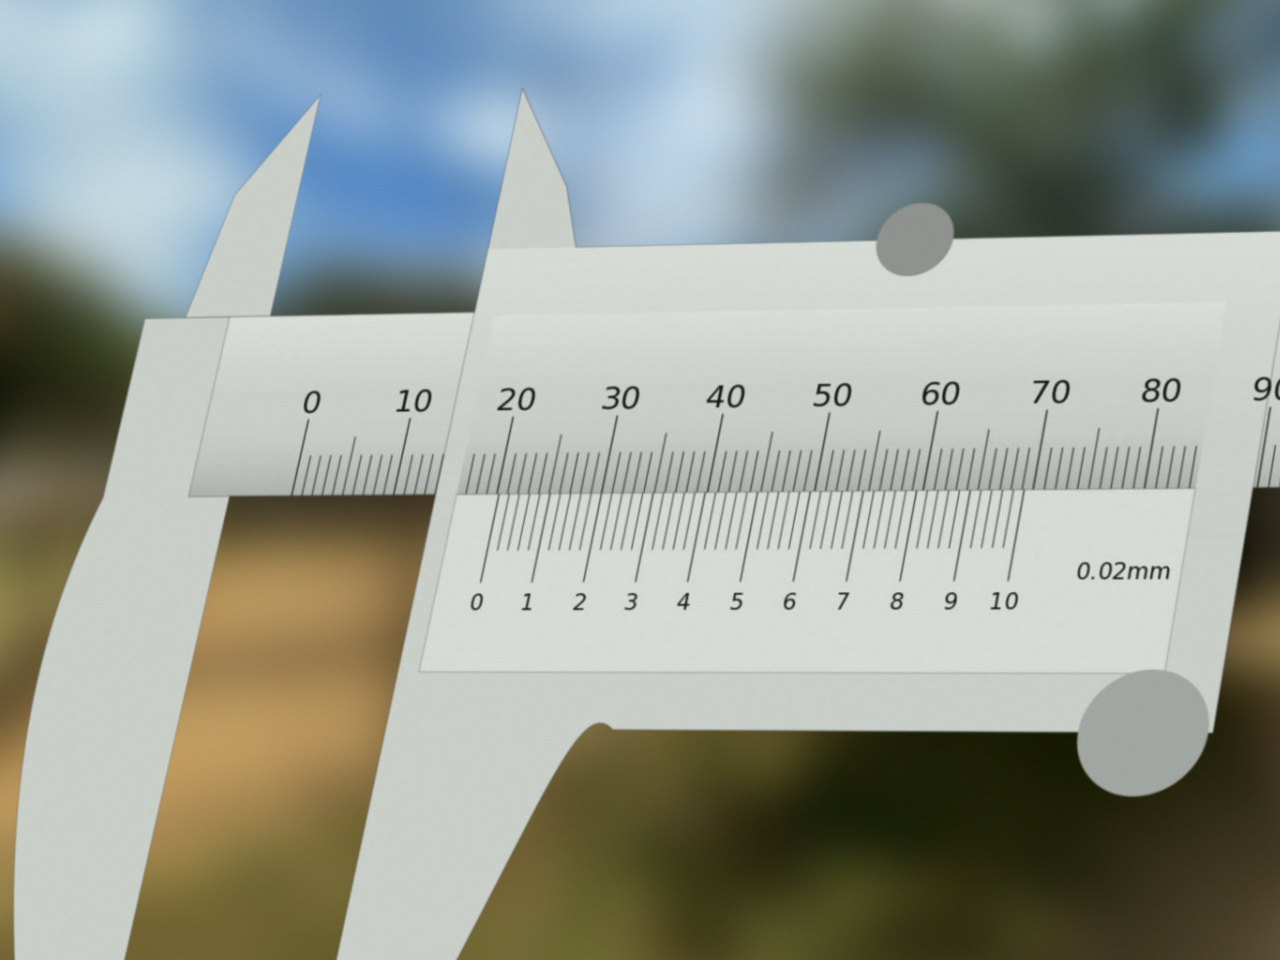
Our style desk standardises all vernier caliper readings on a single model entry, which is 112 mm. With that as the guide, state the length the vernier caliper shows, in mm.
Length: 20.2 mm
